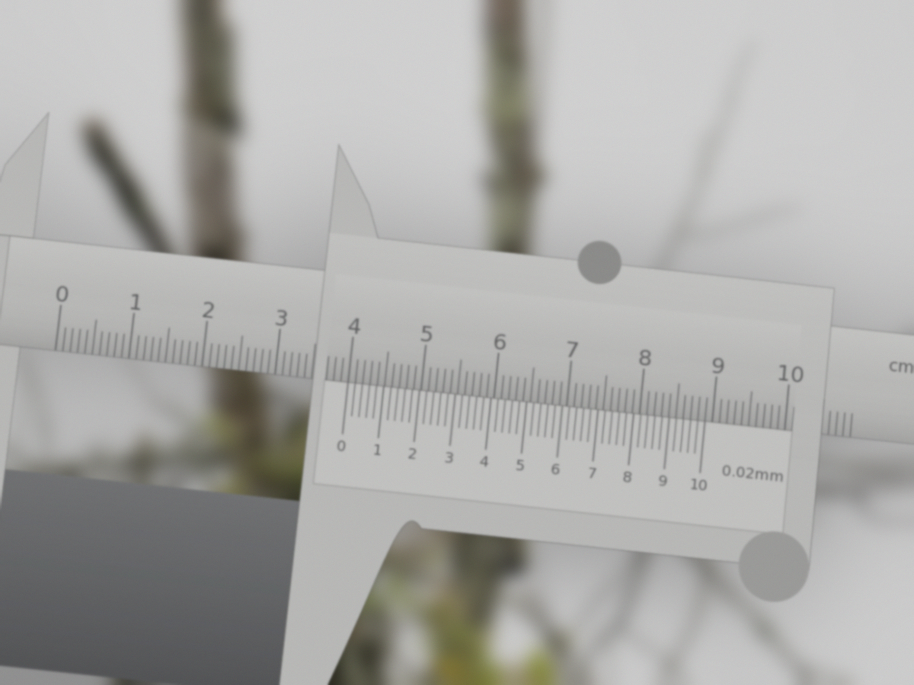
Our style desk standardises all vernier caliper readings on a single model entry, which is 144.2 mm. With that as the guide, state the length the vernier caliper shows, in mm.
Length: 40.0 mm
